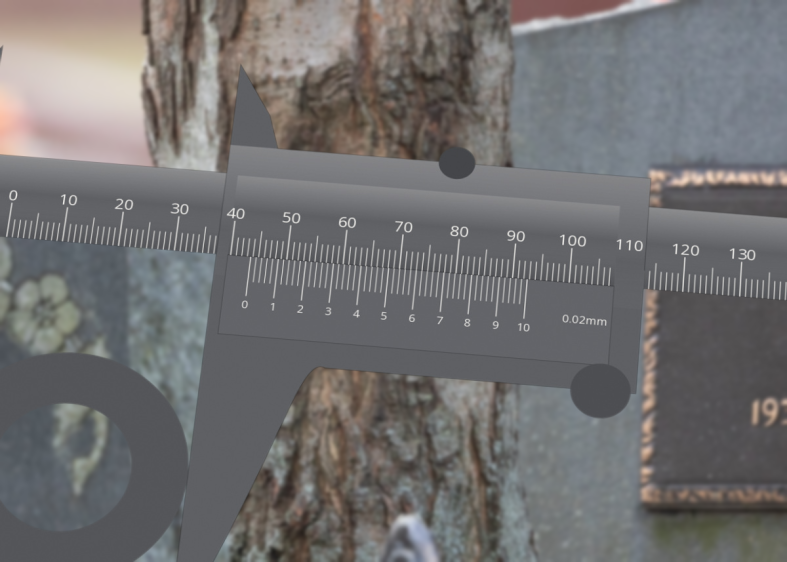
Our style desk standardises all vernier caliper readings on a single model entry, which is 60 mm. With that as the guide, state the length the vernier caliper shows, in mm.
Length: 43.6 mm
